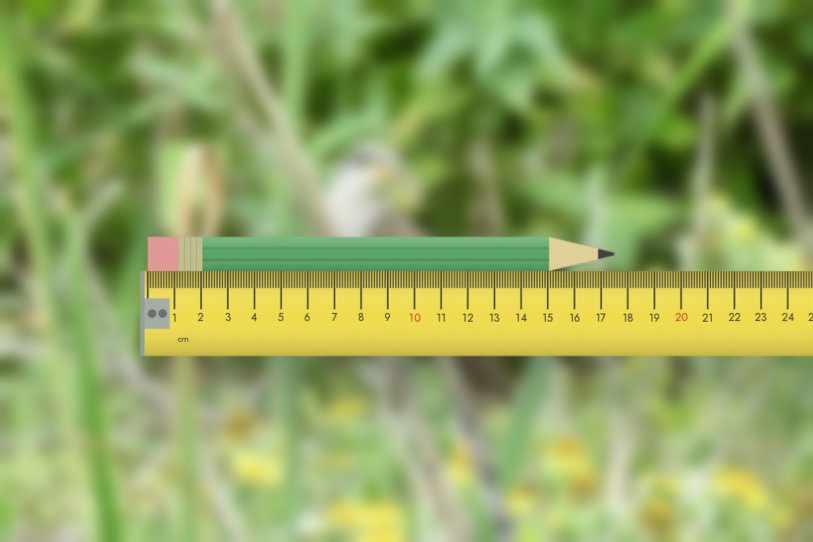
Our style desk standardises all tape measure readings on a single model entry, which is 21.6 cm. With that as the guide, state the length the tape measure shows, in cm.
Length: 17.5 cm
